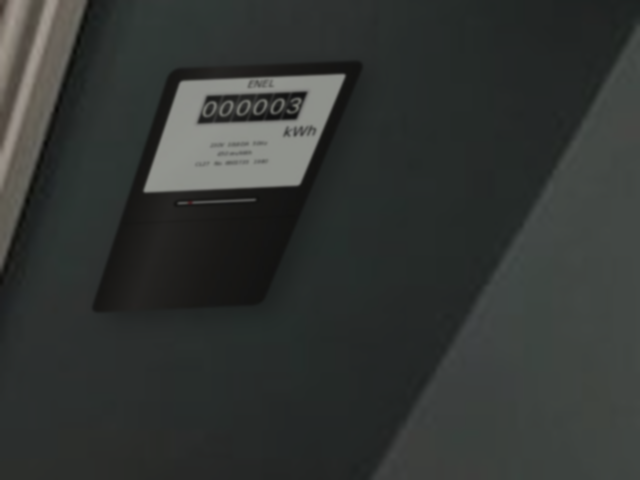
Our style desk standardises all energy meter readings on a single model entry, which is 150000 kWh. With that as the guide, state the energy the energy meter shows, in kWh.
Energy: 3 kWh
